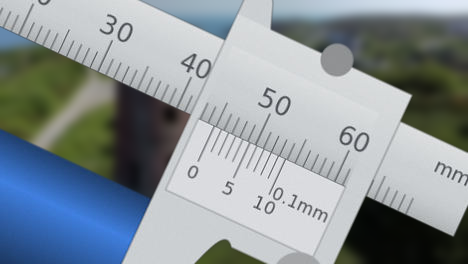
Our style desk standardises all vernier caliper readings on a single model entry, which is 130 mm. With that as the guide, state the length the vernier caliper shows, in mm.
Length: 44.8 mm
